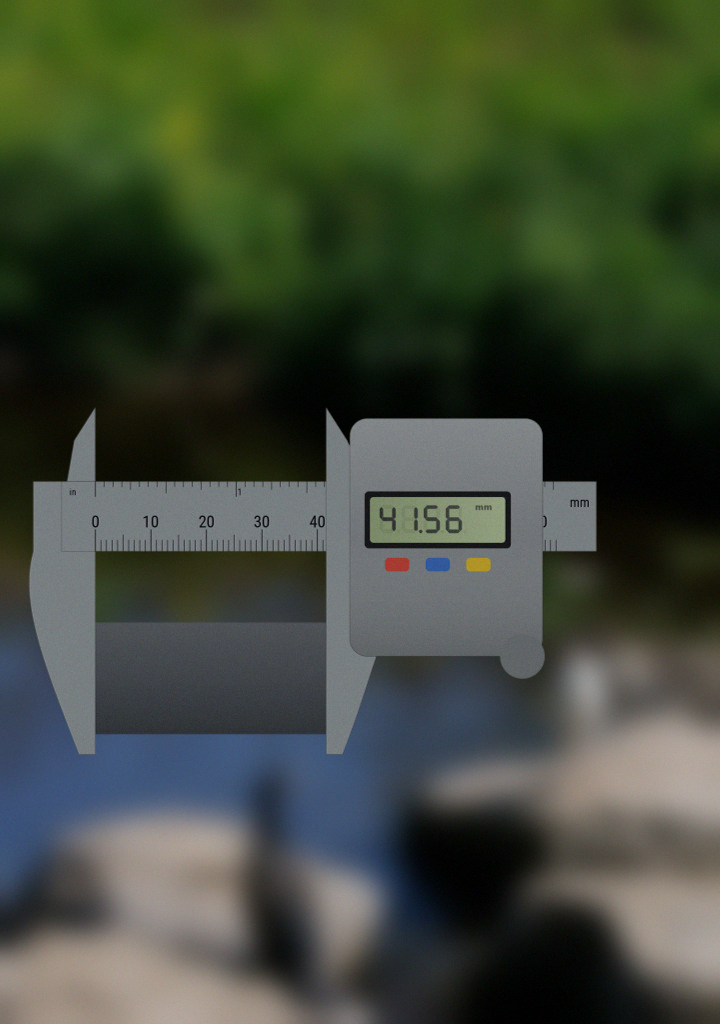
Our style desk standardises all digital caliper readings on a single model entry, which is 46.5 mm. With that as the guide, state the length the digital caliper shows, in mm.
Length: 41.56 mm
